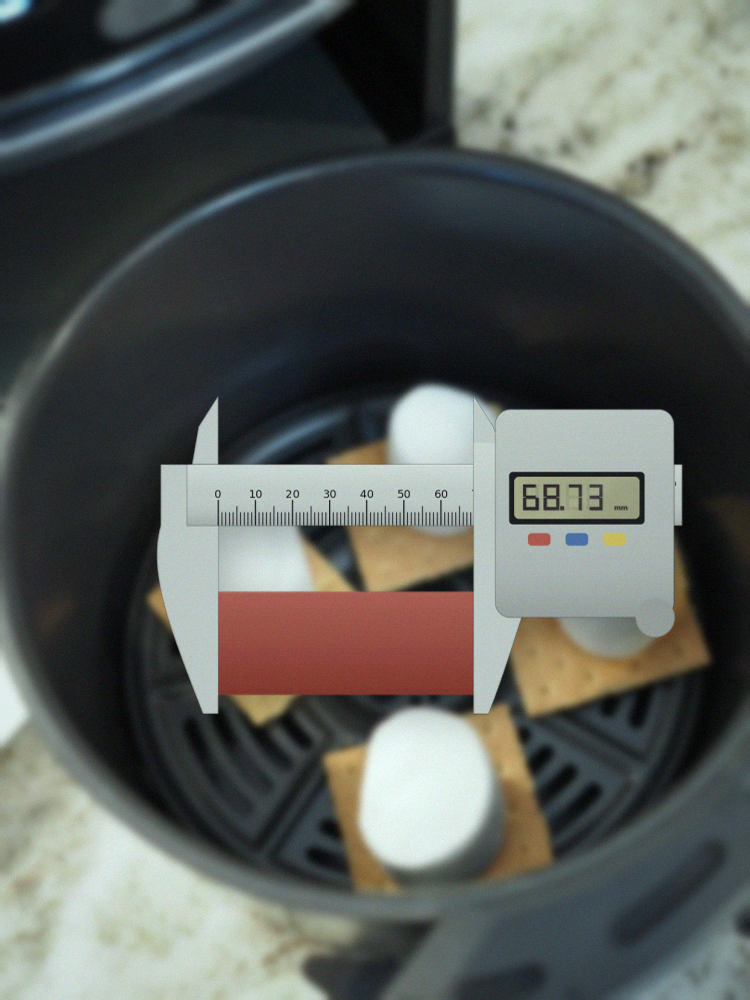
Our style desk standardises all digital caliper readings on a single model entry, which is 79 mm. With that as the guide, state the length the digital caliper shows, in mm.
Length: 68.73 mm
